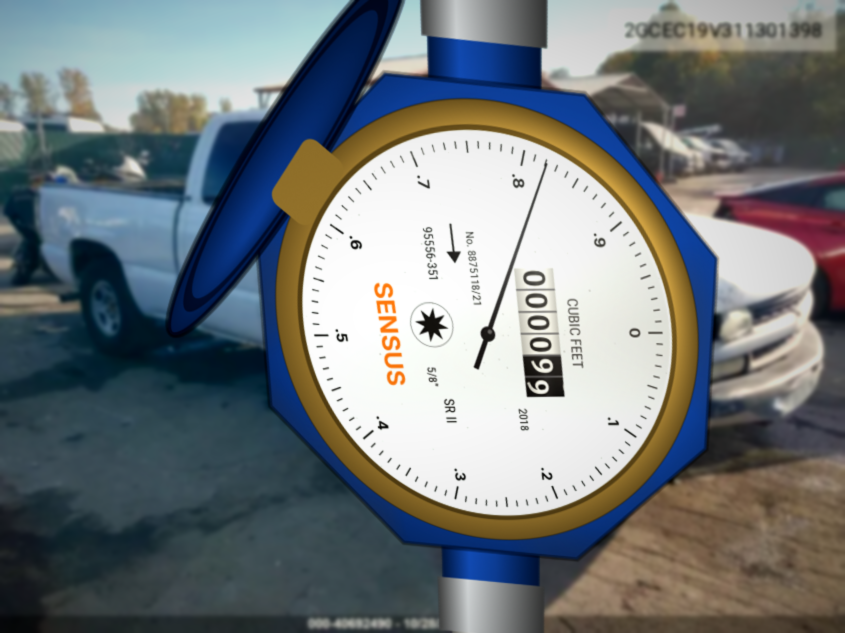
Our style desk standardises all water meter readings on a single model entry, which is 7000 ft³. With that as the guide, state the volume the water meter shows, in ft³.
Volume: 98.82 ft³
